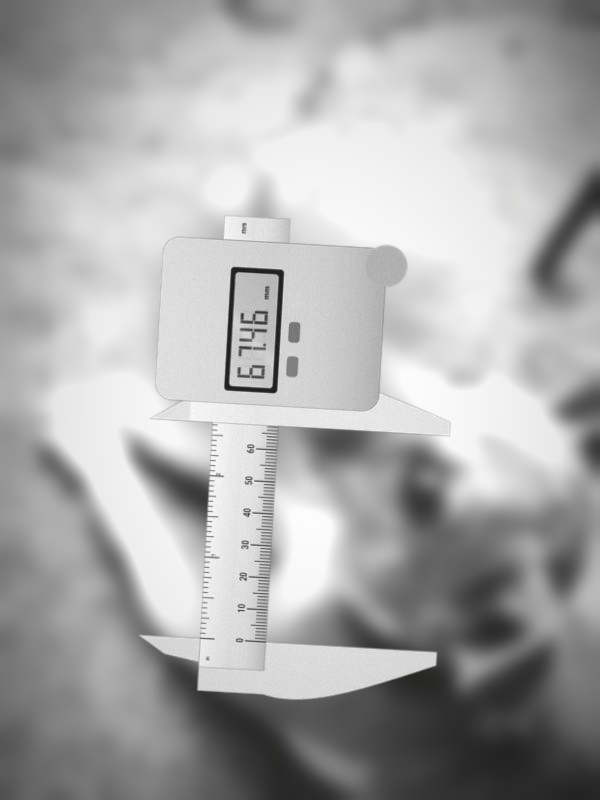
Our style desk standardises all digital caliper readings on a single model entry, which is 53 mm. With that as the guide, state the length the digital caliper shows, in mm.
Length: 67.46 mm
